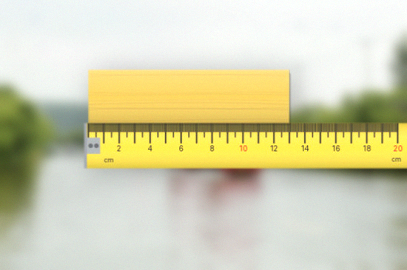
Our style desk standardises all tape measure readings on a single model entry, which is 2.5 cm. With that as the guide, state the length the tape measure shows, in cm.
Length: 13 cm
